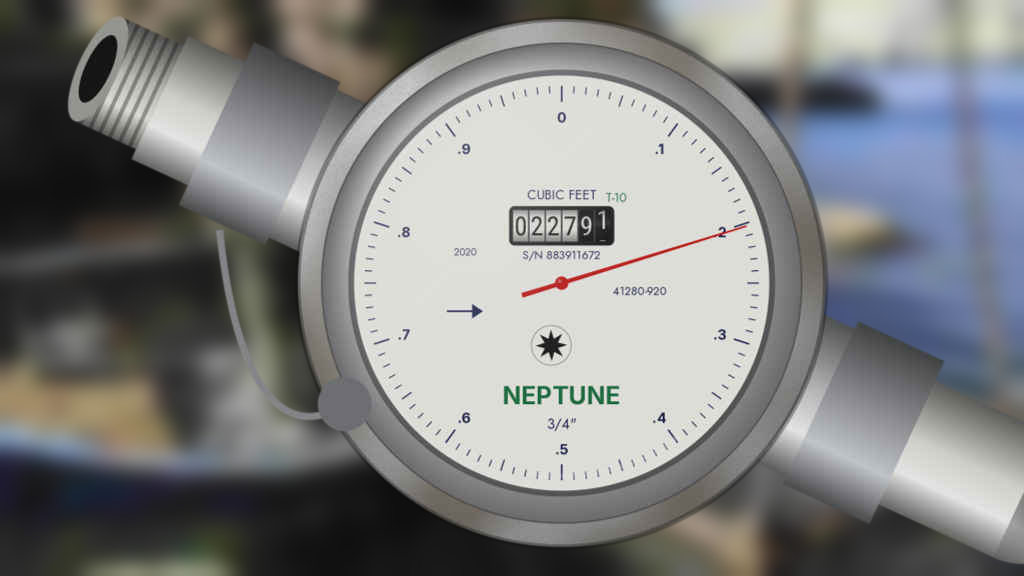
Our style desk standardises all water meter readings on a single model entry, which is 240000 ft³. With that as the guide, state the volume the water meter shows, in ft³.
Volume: 22791.20 ft³
